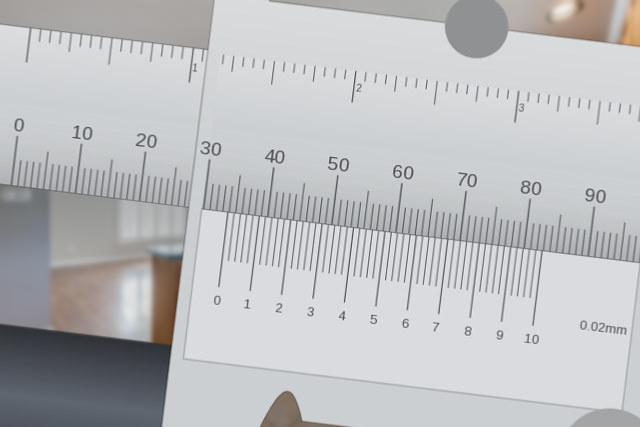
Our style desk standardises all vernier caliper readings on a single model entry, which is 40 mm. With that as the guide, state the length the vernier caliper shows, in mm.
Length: 33.8 mm
